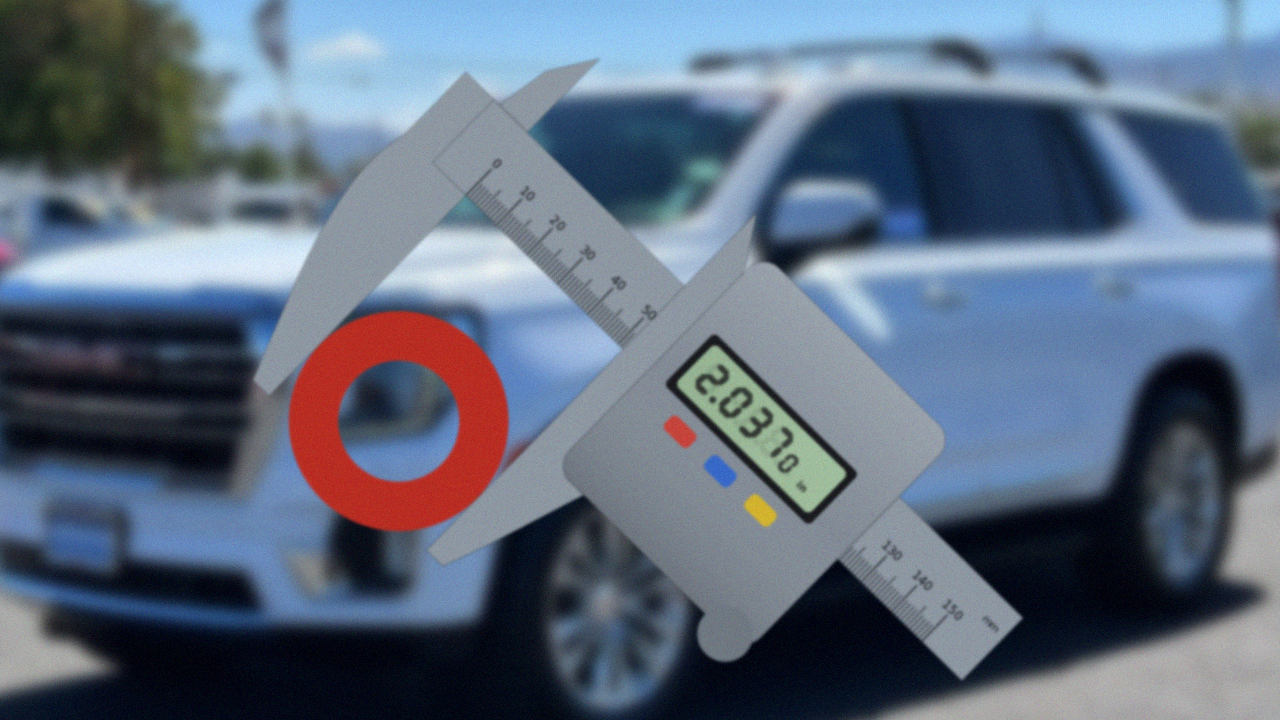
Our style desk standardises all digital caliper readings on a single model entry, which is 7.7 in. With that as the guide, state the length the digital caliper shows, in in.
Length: 2.0370 in
